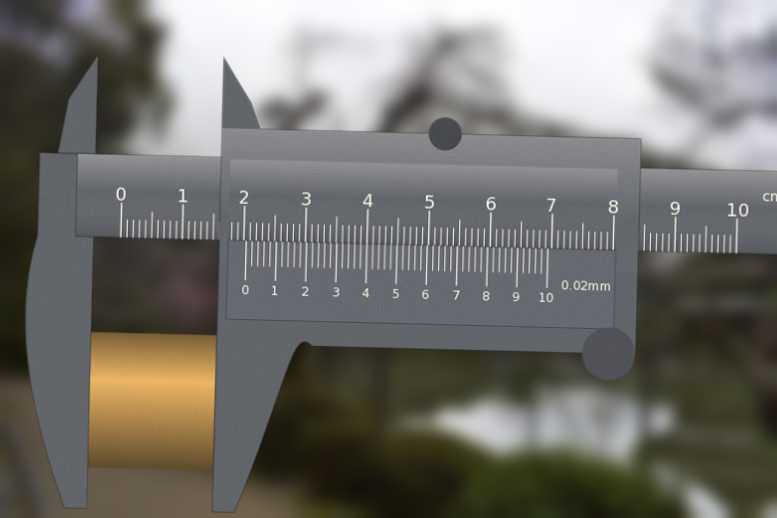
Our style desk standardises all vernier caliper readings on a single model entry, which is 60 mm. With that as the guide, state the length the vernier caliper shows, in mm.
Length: 20.4 mm
